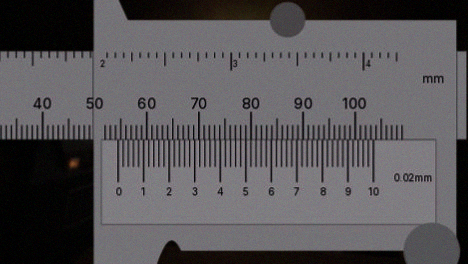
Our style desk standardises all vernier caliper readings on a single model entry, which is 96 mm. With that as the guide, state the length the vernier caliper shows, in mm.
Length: 54.5 mm
